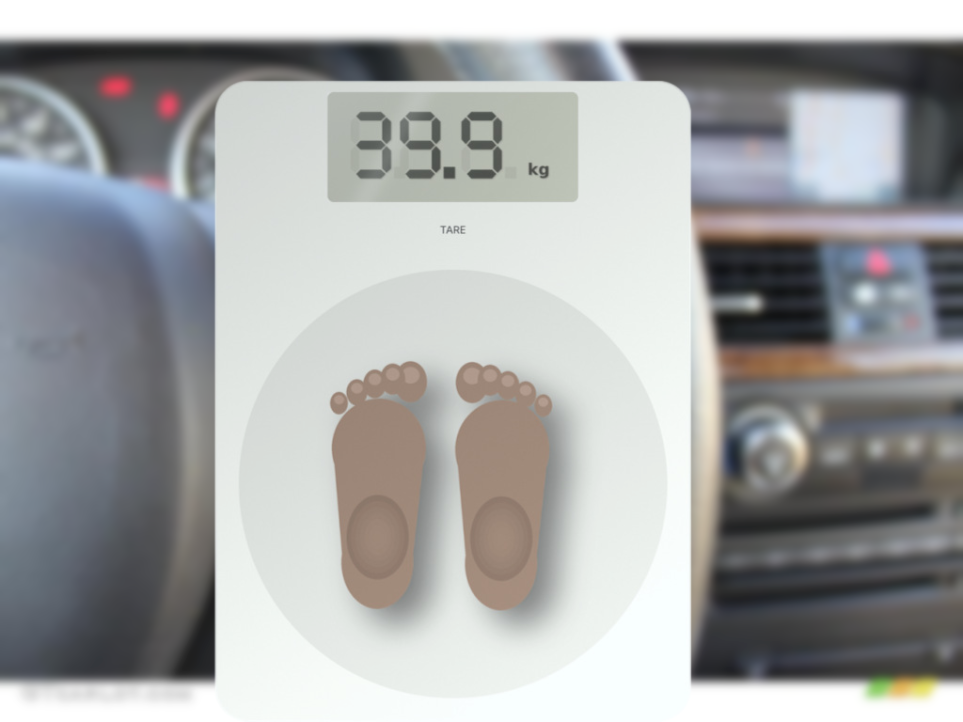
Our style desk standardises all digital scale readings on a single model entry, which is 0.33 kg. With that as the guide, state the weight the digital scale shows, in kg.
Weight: 39.9 kg
